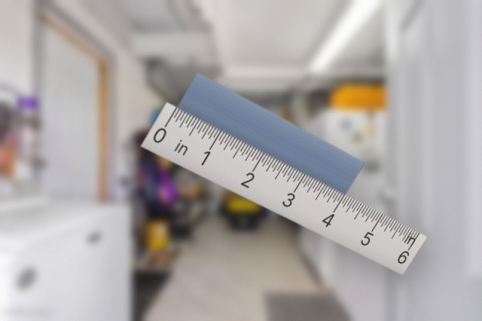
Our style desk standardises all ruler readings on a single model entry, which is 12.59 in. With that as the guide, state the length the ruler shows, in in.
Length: 4 in
